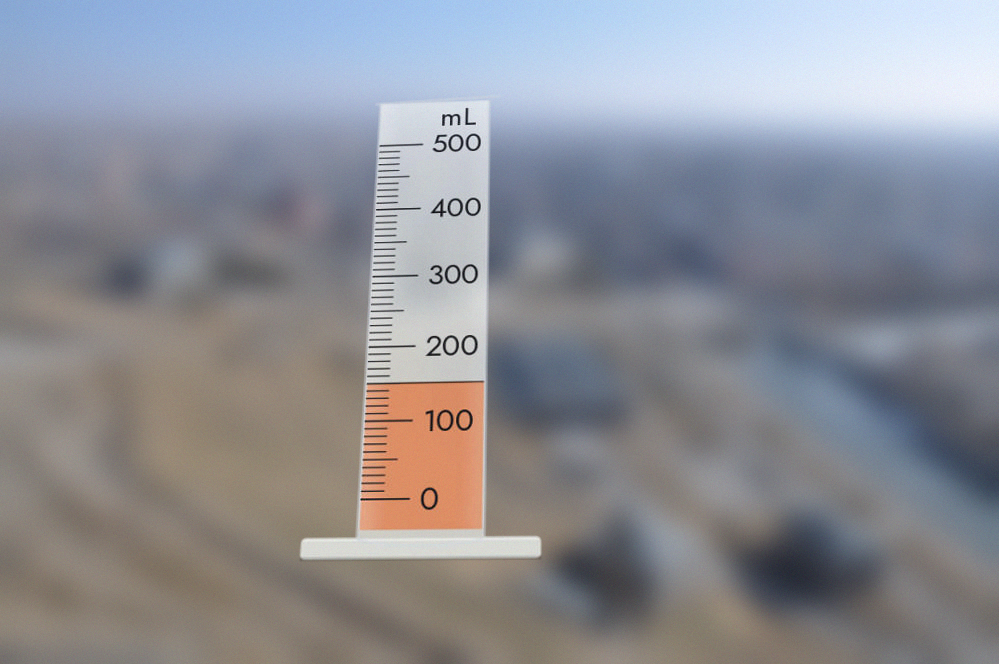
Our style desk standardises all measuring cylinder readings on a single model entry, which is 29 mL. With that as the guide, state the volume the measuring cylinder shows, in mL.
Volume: 150 mL
